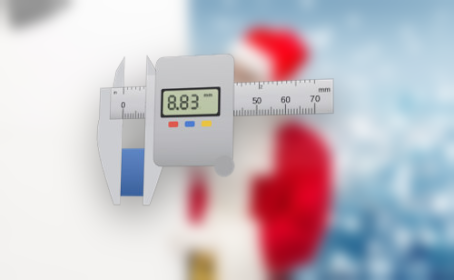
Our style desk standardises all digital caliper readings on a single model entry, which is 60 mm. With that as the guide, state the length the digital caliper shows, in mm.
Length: 8.83 mm
